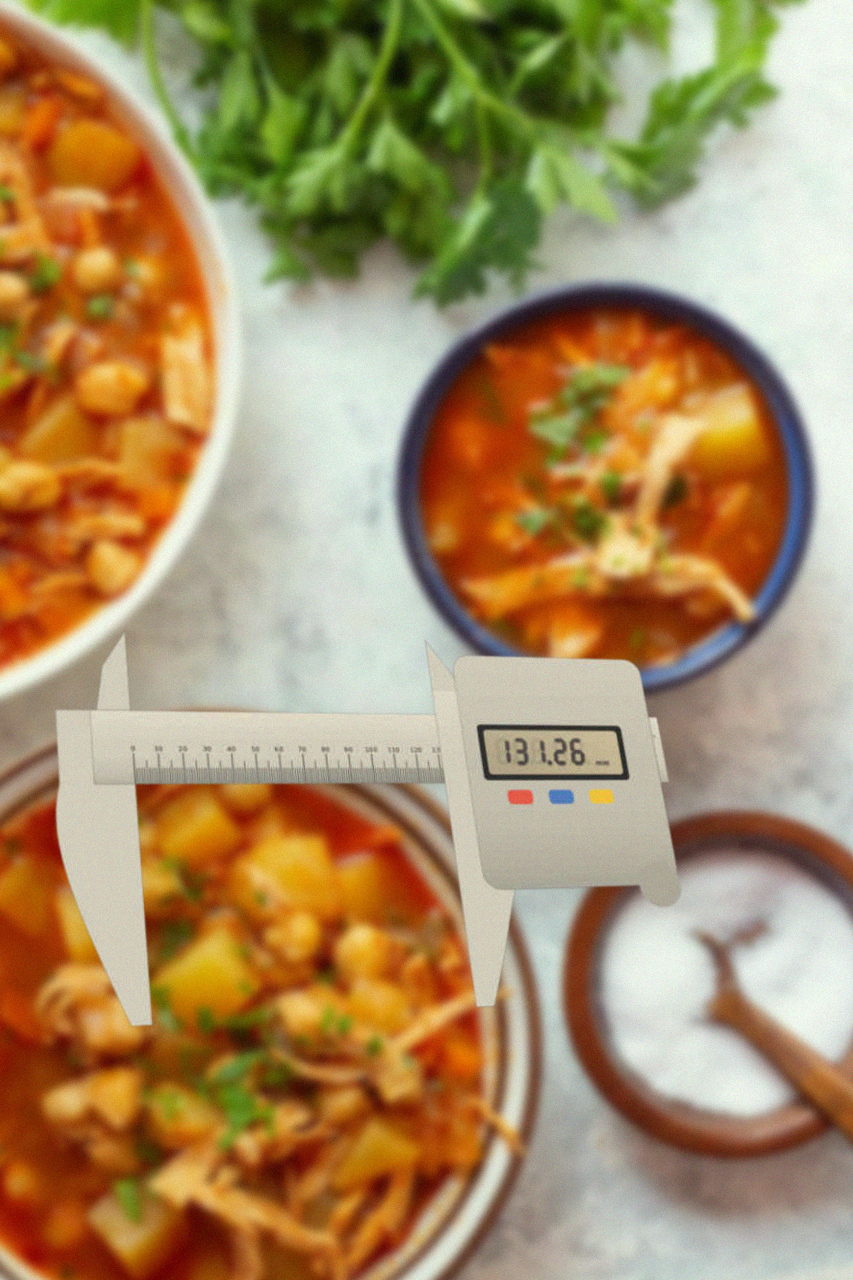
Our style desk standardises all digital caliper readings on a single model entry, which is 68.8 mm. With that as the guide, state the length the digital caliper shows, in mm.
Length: 131.26 mm
